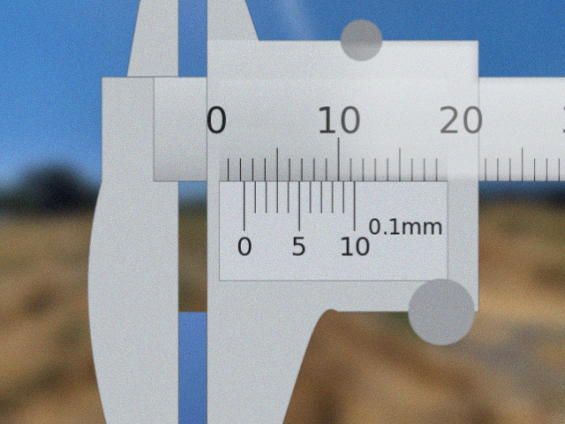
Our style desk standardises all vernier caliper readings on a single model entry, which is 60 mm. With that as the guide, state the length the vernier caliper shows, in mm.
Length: 2.3 mm
